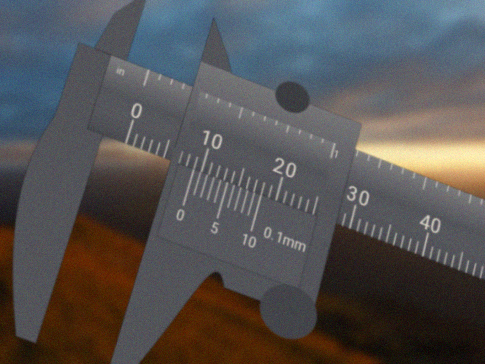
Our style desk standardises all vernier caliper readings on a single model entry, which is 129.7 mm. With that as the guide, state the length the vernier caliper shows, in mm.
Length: 9.0 mm
